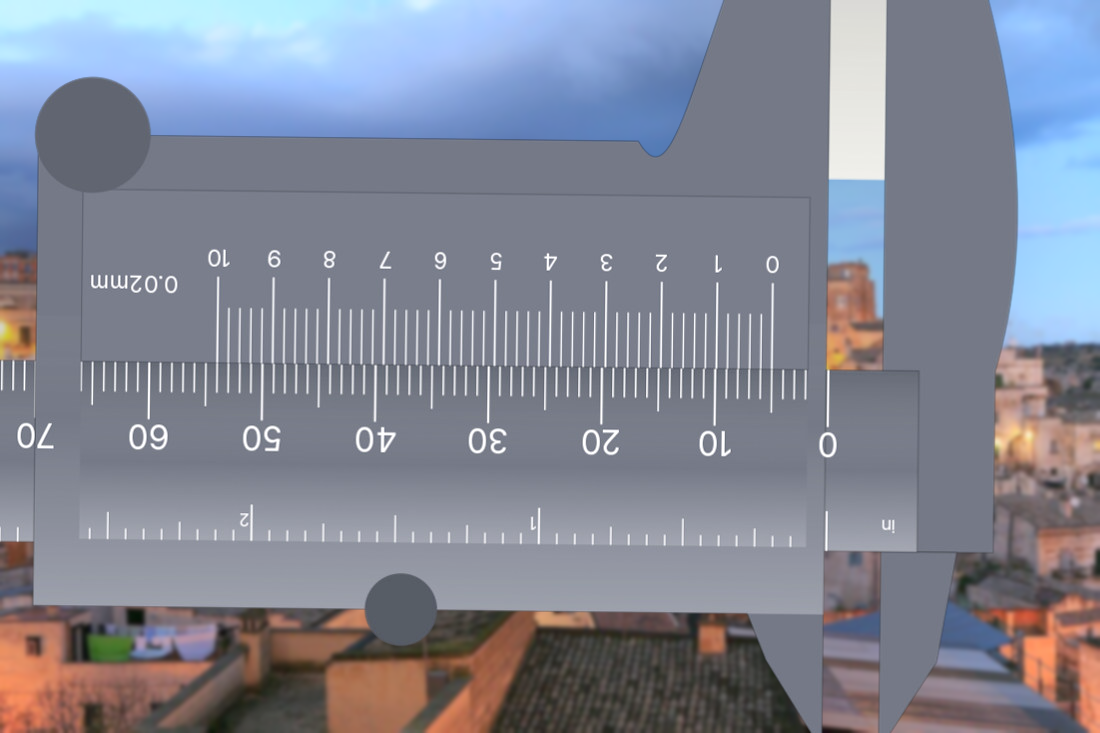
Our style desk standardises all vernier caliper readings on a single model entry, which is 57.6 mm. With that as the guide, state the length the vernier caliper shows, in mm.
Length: 5.0 mm
